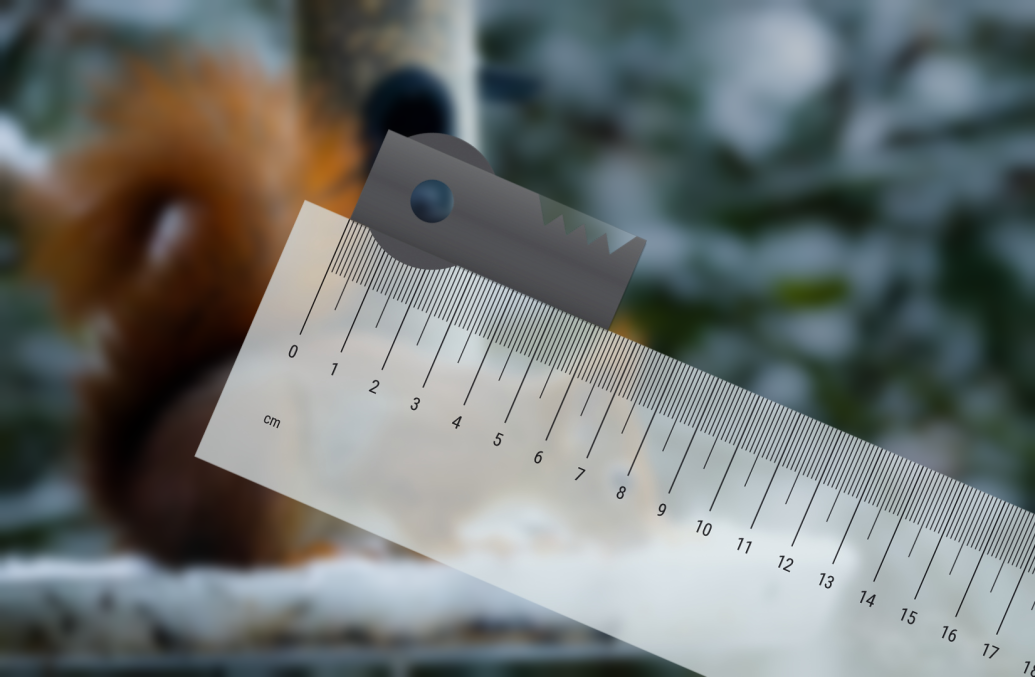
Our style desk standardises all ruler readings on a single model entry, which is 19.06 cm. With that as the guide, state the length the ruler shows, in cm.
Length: 6.3 cm
